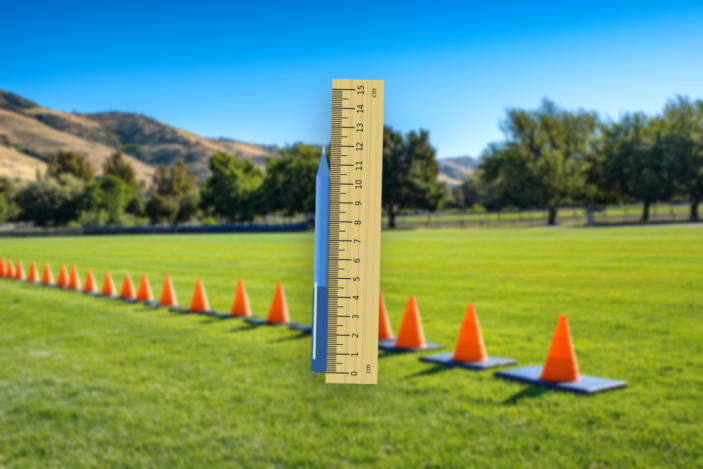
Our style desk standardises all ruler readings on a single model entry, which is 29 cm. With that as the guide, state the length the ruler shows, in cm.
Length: 12 cm
